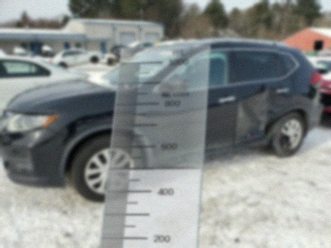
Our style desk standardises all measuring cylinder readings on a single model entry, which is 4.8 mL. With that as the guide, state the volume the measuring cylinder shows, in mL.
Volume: 500 mL
